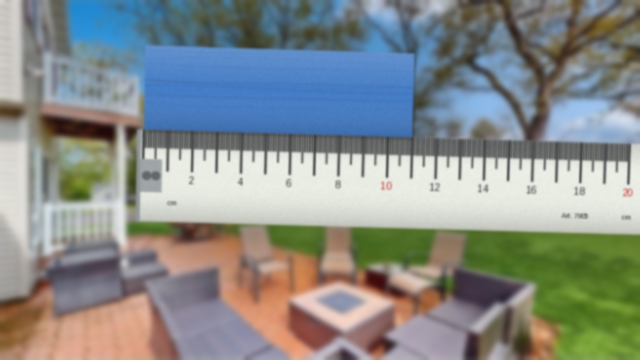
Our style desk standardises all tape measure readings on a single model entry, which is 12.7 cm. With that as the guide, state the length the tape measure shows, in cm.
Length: 11 cm
